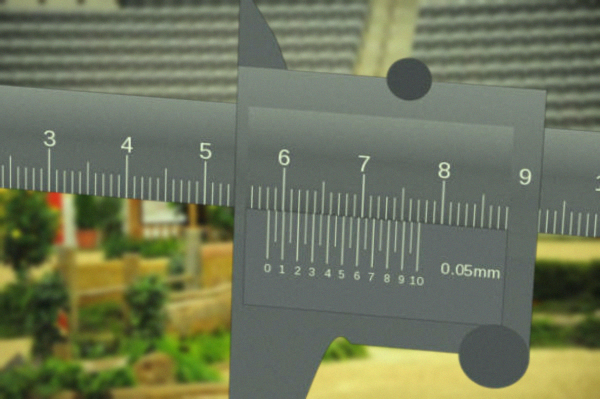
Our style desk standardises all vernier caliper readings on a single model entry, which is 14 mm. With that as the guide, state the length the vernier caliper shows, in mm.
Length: 58.2 mm
